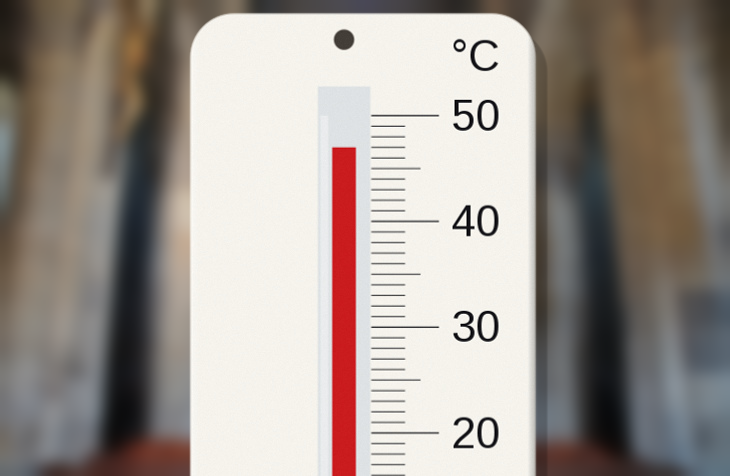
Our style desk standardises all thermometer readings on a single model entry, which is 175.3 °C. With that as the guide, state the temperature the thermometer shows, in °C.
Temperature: 47 °C
